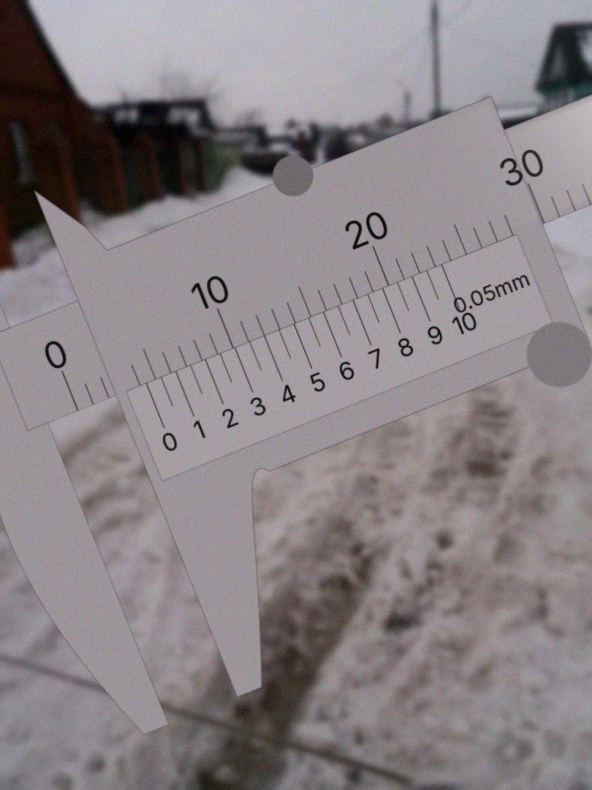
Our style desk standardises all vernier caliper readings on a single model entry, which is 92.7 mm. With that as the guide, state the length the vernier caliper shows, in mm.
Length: 4.4 mm
